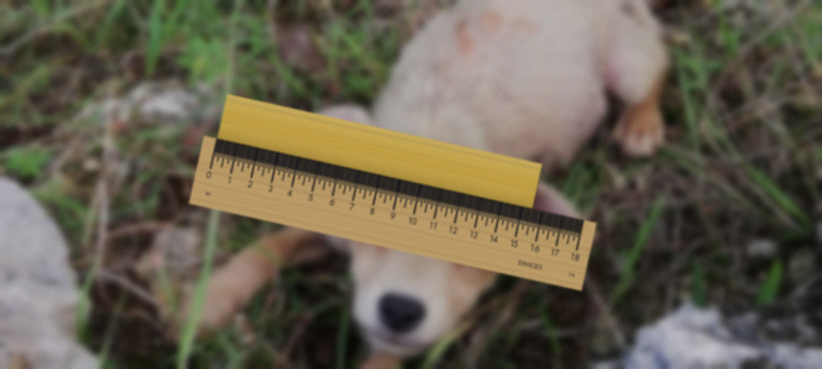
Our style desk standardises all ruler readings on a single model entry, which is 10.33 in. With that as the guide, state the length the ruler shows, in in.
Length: 15.5 in
